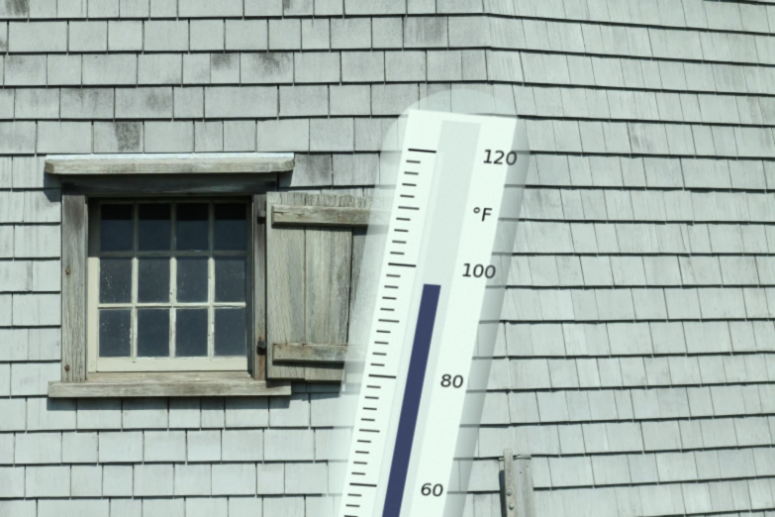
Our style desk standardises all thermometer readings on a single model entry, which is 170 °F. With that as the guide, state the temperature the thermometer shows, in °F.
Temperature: 97 °F
